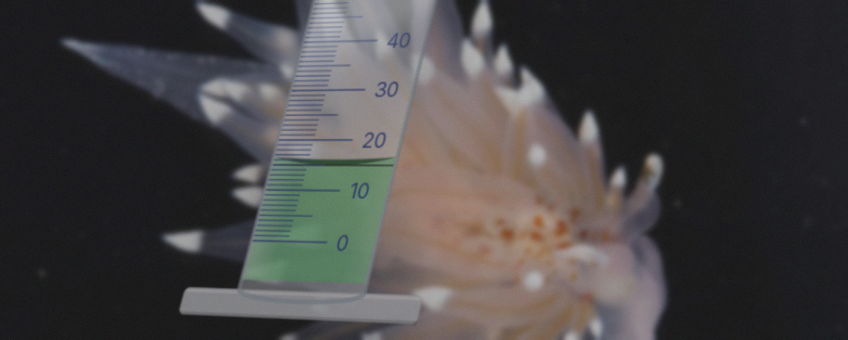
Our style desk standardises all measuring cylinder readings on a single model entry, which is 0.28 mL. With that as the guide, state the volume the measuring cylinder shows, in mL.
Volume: 15 mL
